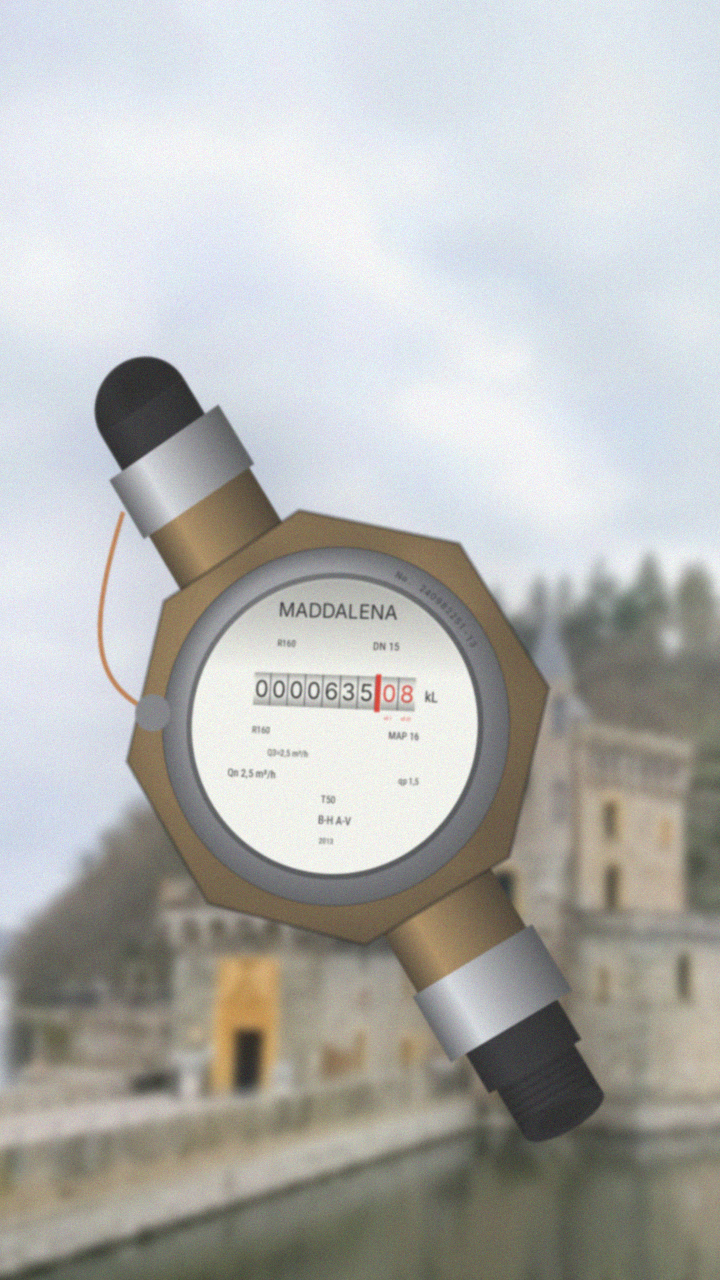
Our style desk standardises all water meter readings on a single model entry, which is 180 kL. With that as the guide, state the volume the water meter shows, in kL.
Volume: 635.08 kL
